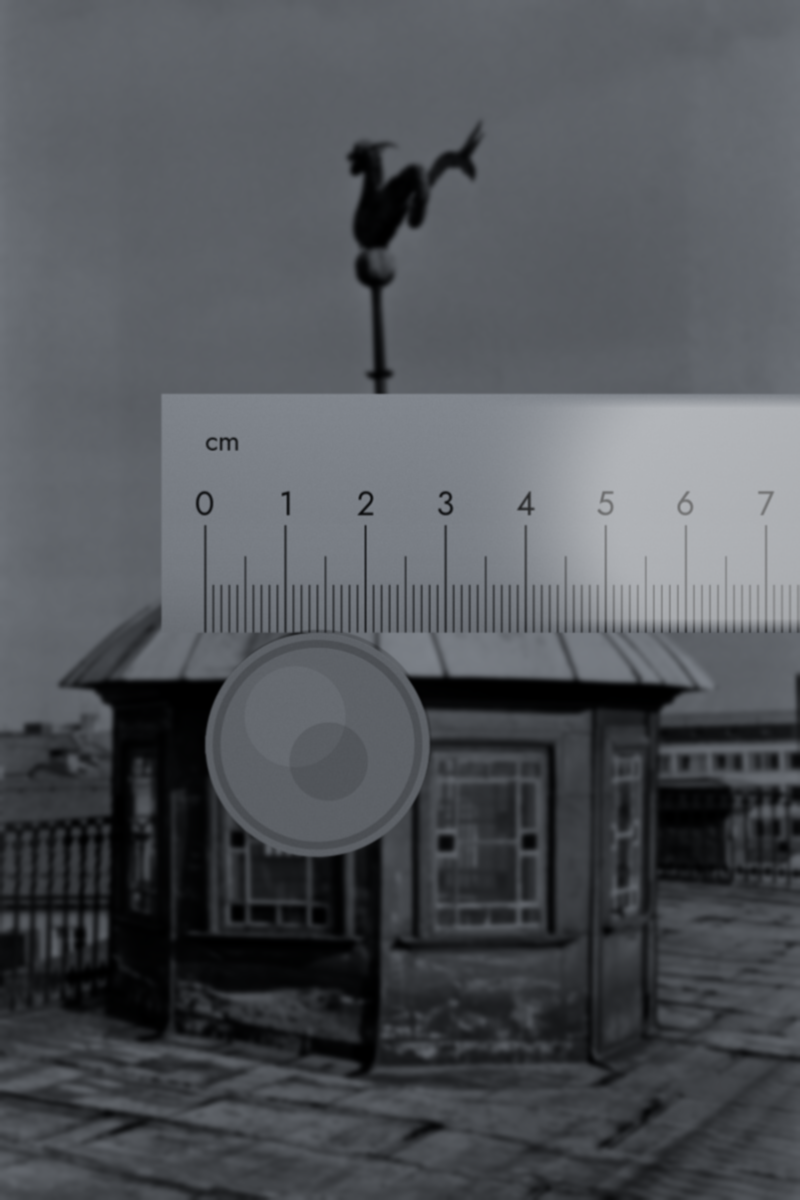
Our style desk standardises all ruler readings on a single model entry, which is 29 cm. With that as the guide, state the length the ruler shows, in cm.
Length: 2.8 cm
